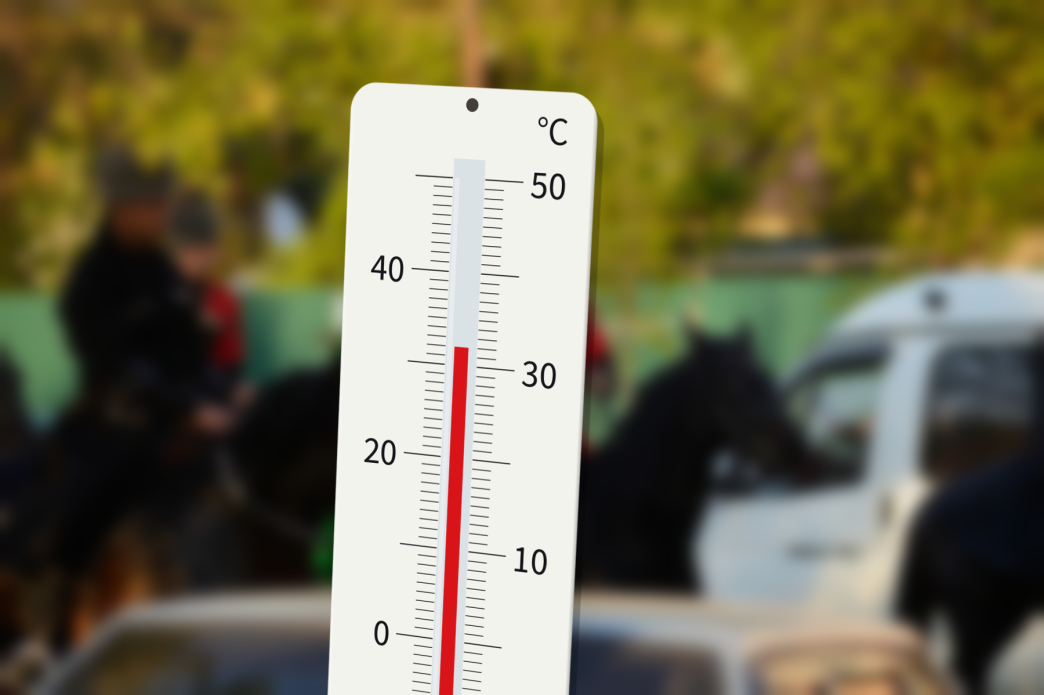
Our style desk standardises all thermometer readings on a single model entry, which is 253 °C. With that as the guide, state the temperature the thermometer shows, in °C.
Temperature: 32 °C
